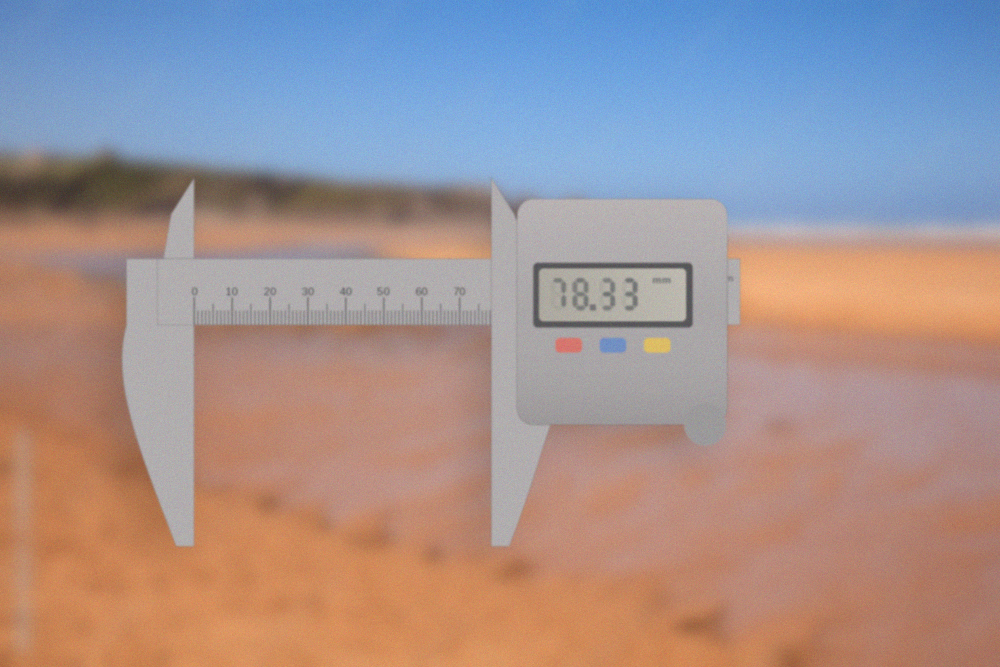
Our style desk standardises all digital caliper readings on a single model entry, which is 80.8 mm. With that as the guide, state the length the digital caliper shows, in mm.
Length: 78.33 mm
